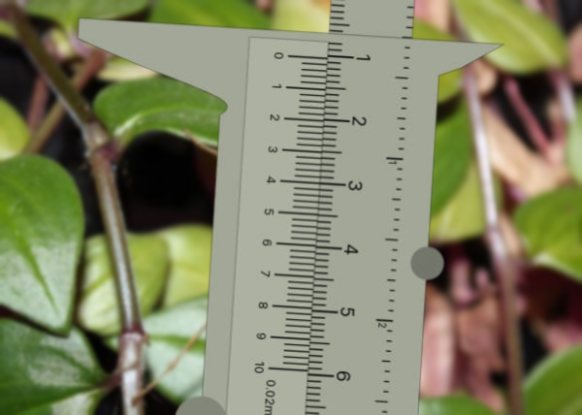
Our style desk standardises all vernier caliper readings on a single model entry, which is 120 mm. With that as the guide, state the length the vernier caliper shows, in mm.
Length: 10.4 mm
